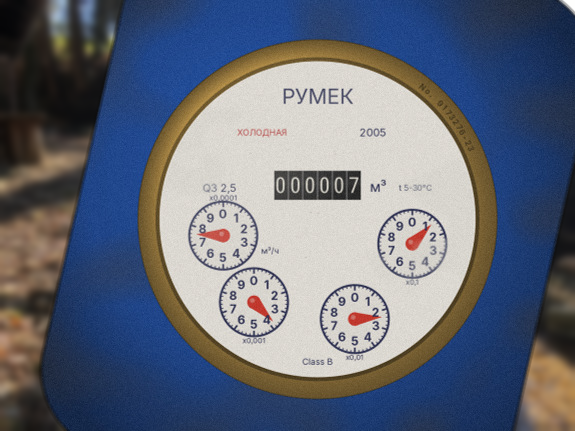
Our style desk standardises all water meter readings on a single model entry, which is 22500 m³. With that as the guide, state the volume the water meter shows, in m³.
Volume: 7.1237 m³
